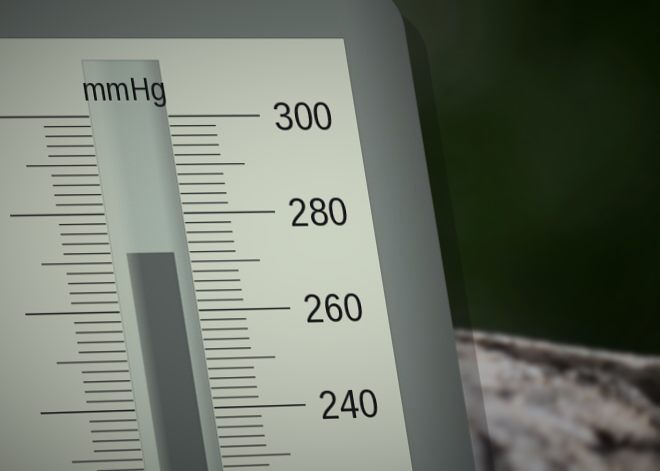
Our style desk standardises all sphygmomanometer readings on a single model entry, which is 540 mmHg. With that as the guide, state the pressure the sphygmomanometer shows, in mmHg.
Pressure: 272 mmHg
